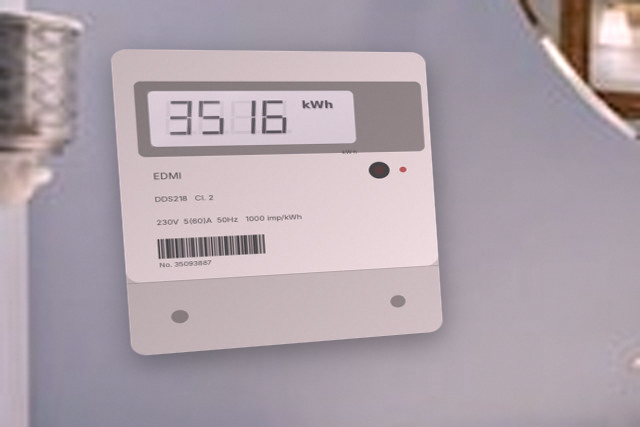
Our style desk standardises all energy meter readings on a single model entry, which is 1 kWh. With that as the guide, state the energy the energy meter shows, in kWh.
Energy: 3516 kWh
